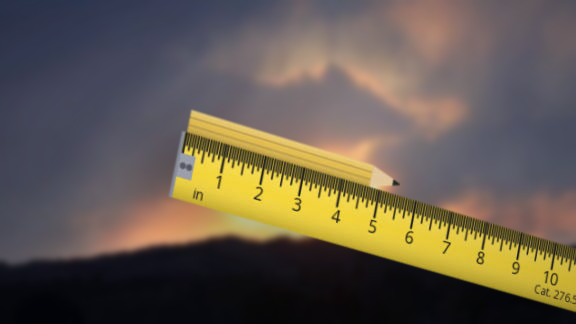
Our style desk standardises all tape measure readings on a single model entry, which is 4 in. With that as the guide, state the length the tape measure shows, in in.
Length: 5.5 in
